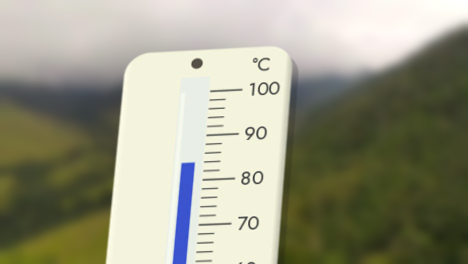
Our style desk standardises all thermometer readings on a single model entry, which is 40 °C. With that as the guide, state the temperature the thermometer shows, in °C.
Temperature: 84 °C
